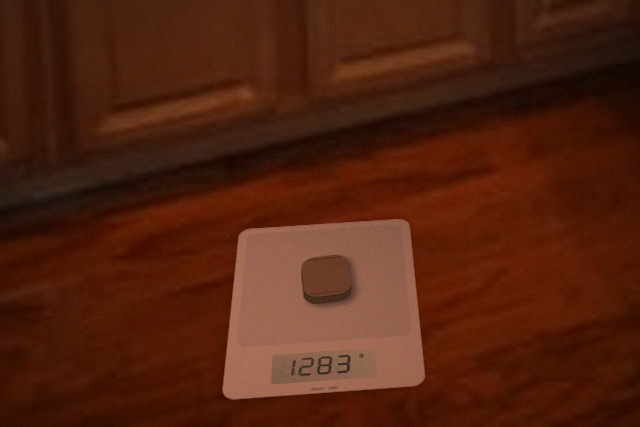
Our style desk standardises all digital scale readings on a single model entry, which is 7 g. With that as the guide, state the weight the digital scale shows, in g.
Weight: 1283 g
